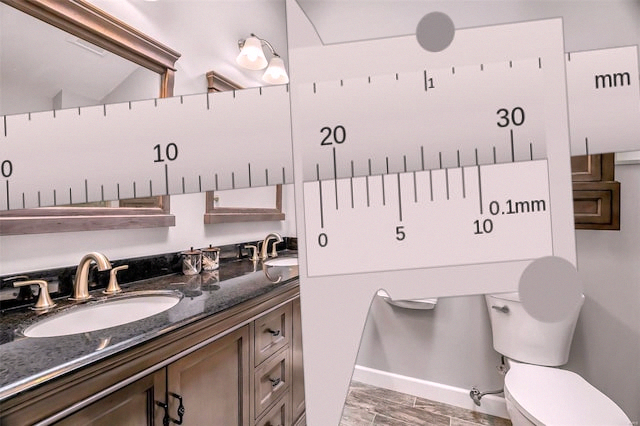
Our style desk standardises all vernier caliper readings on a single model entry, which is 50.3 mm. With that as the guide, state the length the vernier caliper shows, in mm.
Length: 19.1 mm
